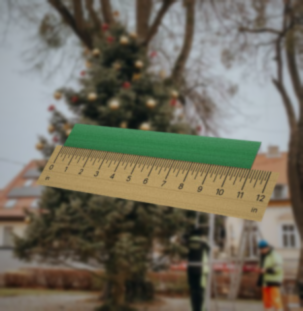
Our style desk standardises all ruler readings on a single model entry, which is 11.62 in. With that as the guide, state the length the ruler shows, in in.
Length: 11 in
